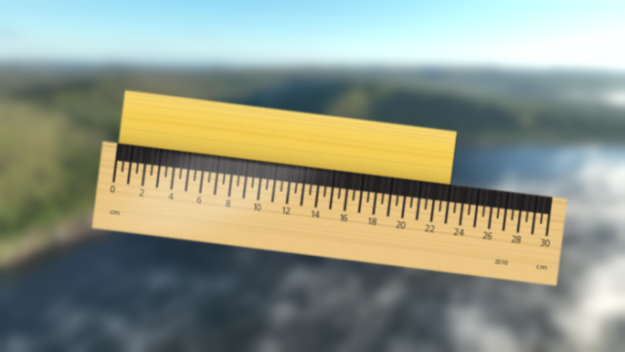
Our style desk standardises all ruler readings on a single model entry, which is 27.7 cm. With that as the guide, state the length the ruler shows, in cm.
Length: 23 cm
